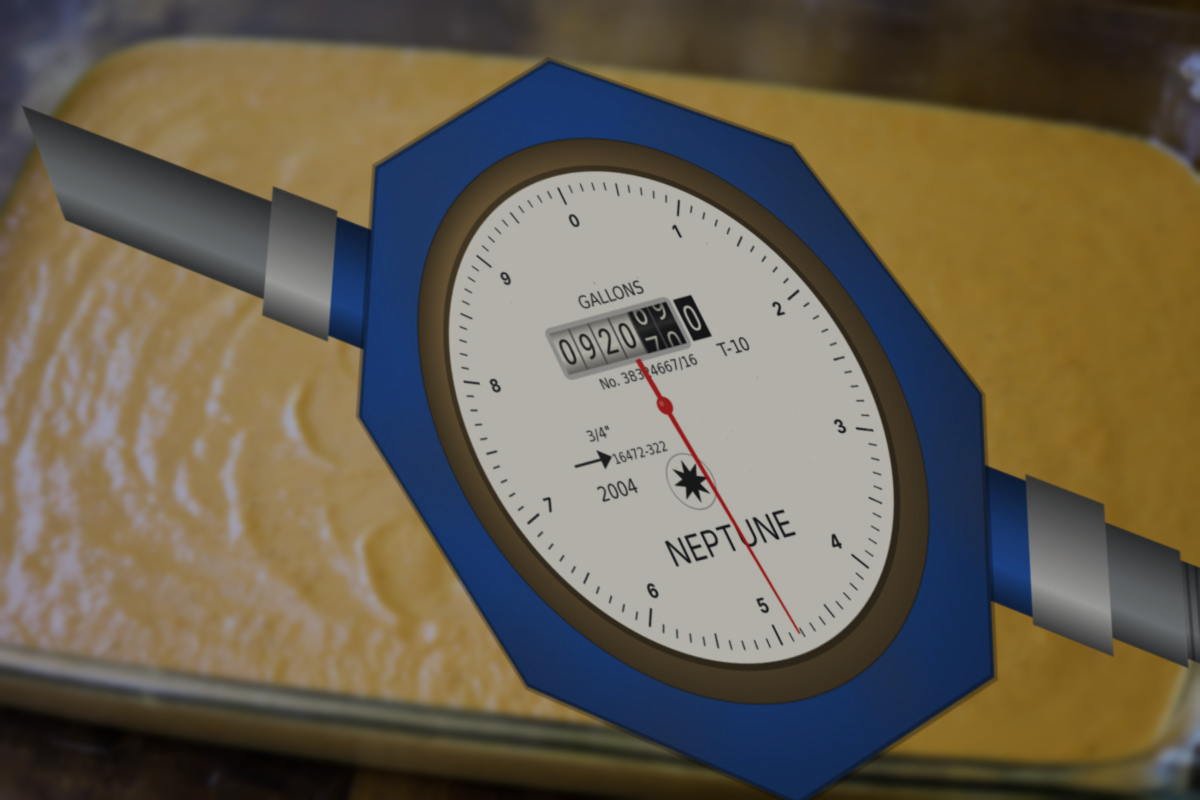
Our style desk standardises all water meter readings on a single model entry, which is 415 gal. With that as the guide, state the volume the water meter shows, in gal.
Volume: 920694.8 gal
